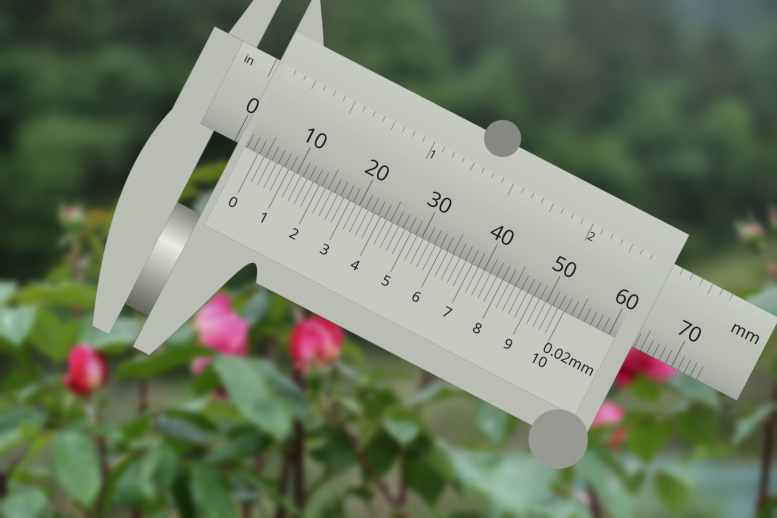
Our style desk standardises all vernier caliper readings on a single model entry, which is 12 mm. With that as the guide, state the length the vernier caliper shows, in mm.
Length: 3.8 mm
